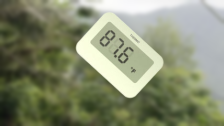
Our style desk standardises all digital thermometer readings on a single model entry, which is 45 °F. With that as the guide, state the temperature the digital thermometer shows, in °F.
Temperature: 87.6 °F
